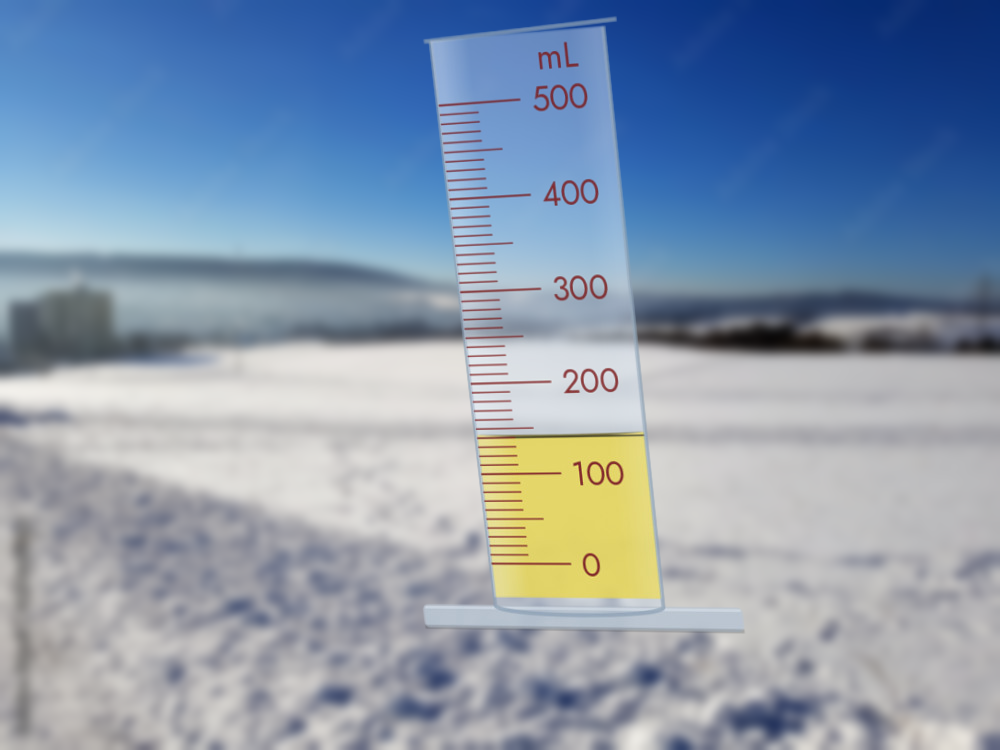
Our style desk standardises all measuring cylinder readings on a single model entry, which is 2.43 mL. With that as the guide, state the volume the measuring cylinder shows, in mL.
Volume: 140 mL
